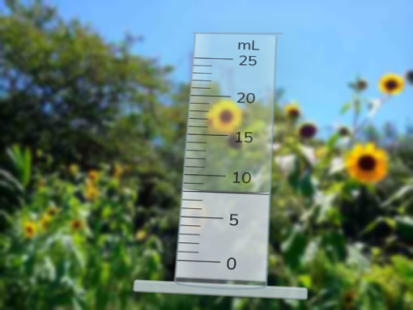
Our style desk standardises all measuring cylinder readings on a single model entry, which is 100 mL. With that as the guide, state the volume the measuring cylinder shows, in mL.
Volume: 8 mL
